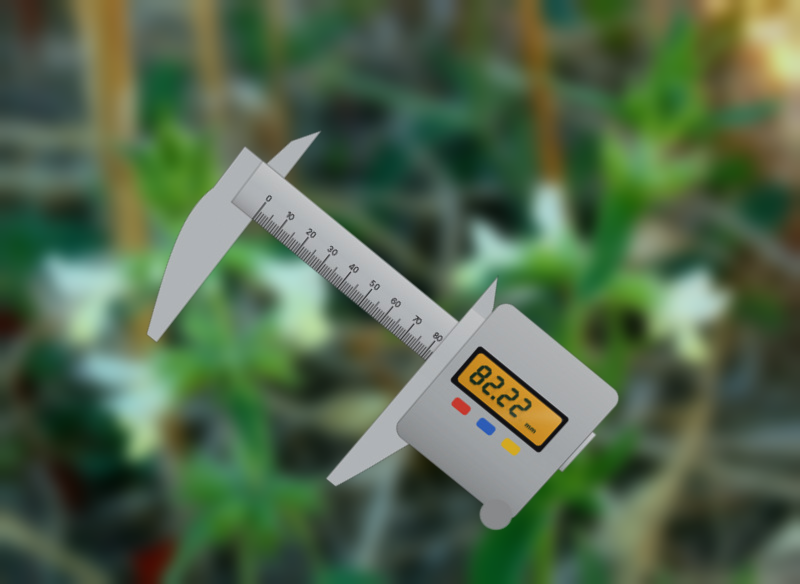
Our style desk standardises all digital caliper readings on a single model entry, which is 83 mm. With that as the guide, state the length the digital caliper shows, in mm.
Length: 82.22 mm
